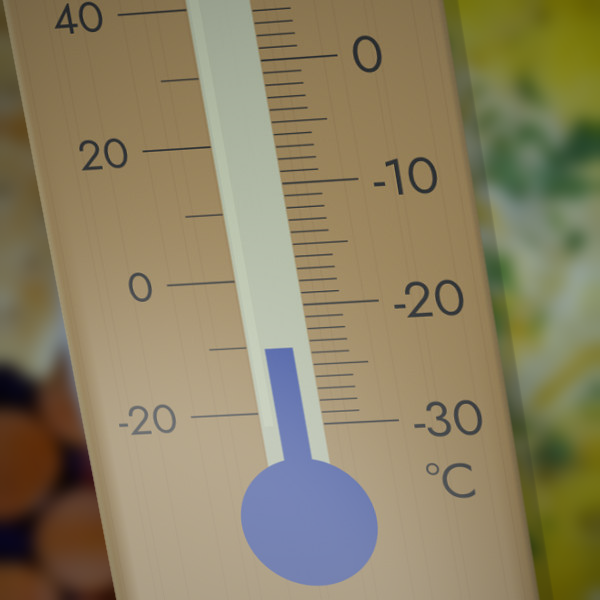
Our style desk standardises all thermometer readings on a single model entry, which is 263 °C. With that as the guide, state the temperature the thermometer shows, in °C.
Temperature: -23.5 °C
